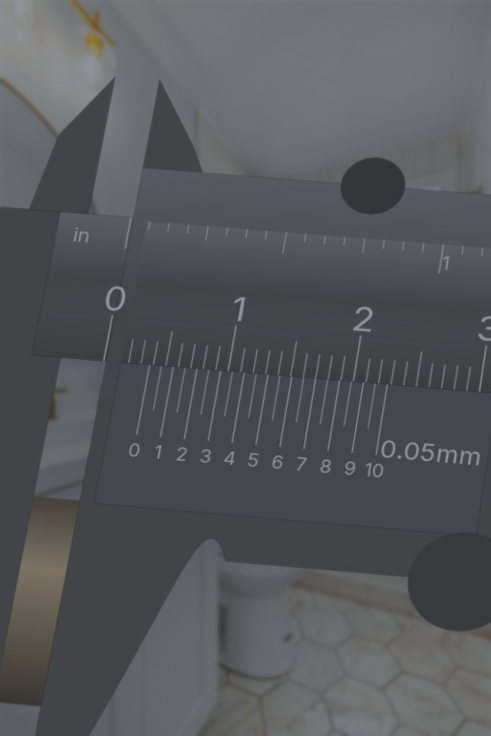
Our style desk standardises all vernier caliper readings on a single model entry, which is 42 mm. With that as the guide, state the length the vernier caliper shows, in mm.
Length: 3.7 mm
